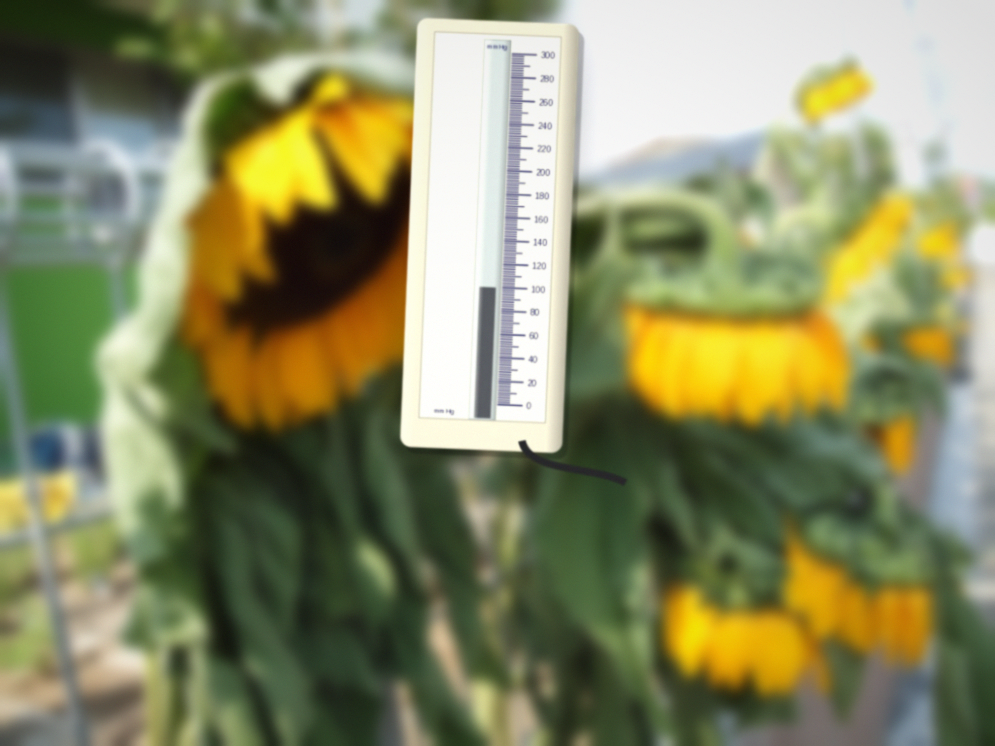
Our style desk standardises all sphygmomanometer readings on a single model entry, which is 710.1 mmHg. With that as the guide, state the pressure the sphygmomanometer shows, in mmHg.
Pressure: 100 mmHg
